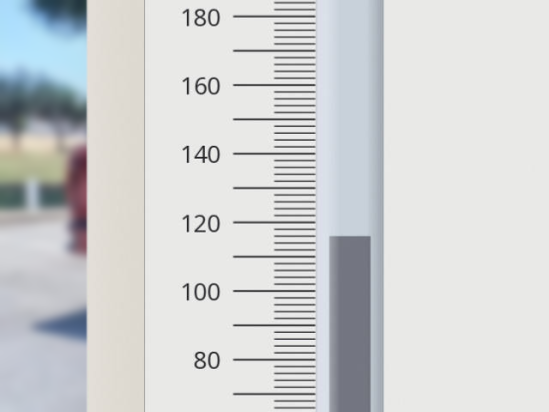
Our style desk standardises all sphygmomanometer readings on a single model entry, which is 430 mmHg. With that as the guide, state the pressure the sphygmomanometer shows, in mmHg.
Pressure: 116 mmHg
